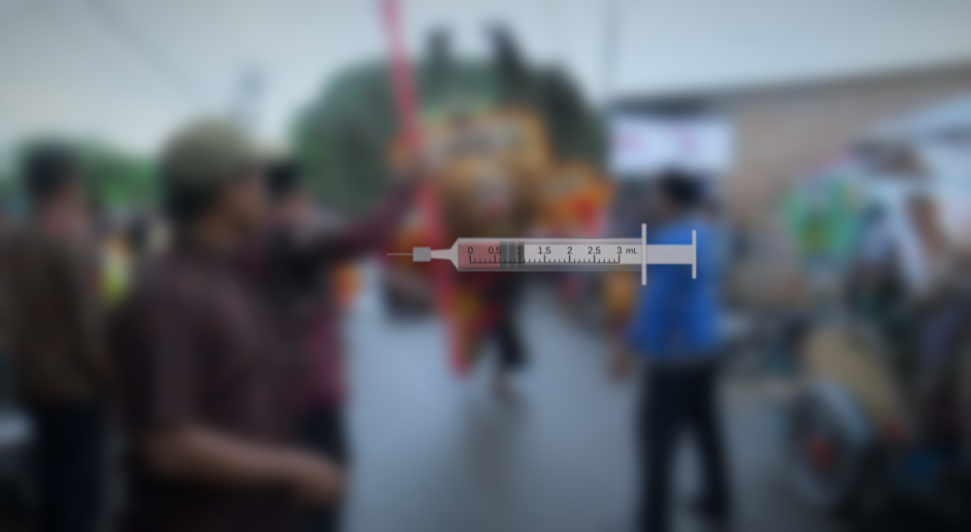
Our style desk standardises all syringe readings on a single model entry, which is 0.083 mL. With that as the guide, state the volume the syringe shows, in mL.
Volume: 0.6 mL
